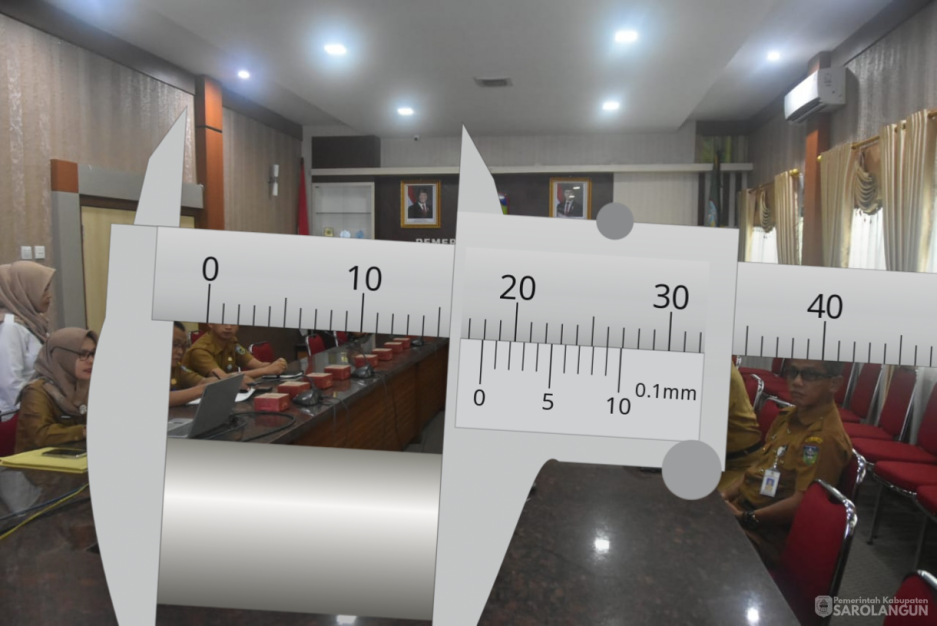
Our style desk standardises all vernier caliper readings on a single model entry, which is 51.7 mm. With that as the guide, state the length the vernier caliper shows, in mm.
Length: 17.9 mm
